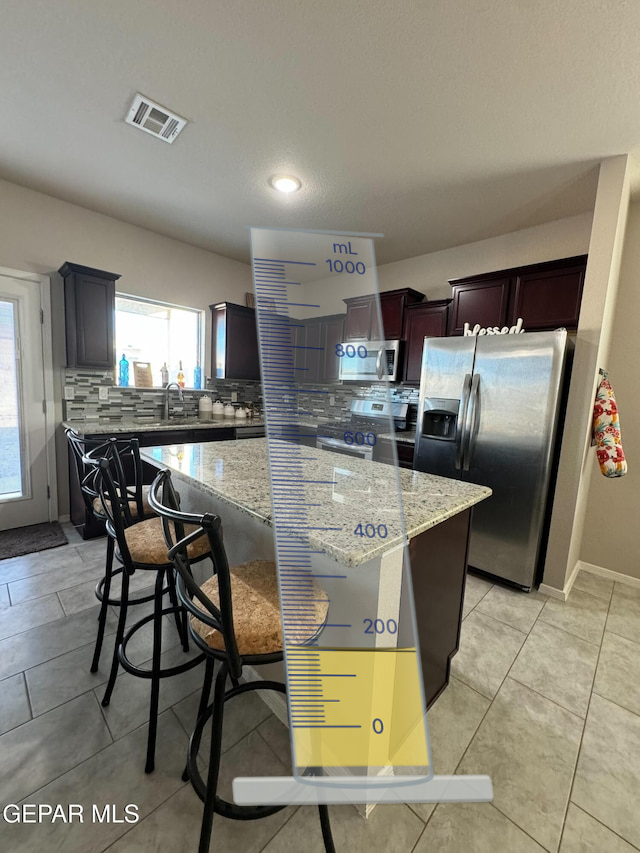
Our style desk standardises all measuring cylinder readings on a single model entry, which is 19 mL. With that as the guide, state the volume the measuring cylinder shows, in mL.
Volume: 150 mL
